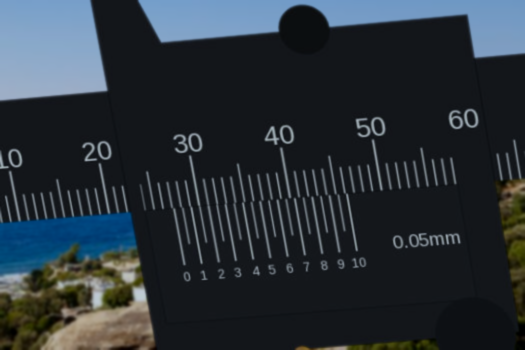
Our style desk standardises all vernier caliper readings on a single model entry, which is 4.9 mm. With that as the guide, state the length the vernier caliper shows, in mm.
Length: 27.2 mm
